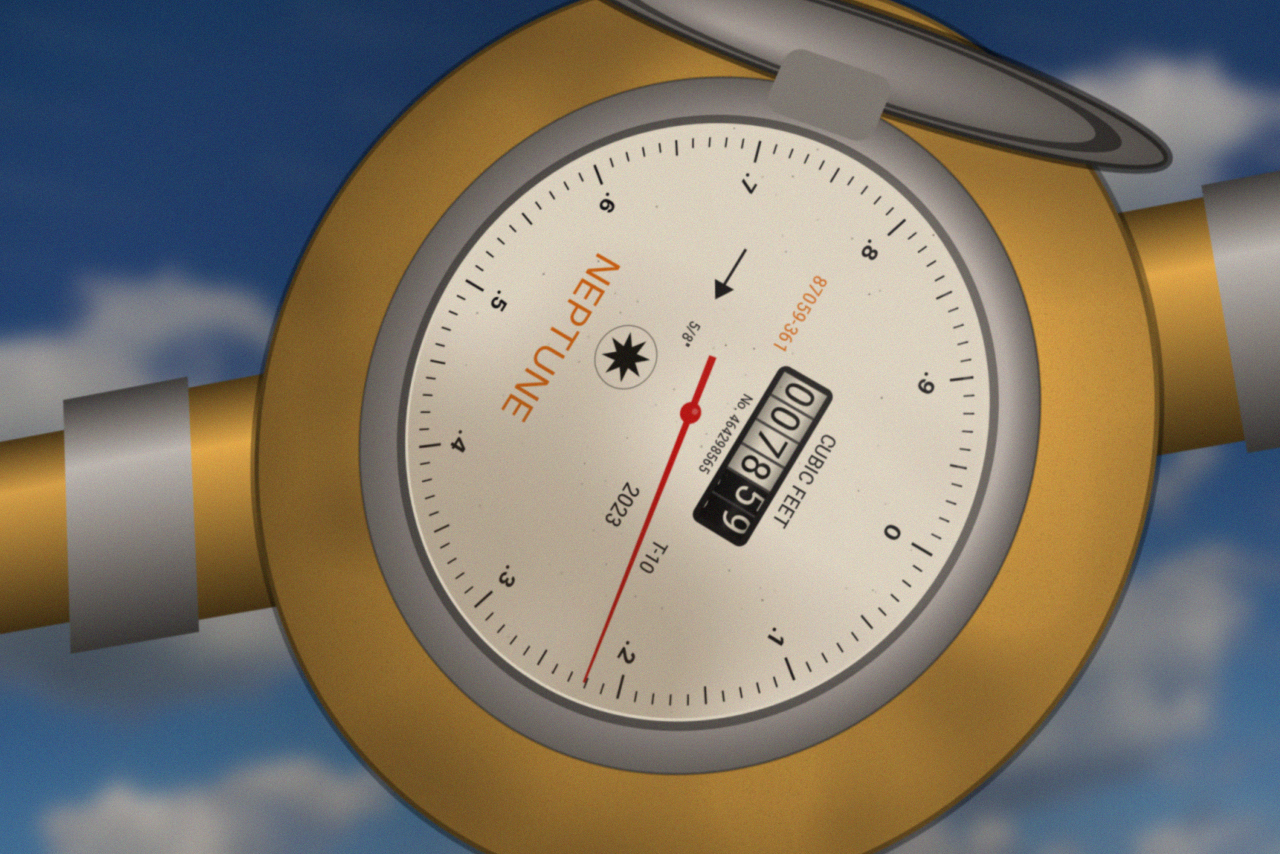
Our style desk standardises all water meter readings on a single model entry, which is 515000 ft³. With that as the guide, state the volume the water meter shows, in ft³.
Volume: 7859.22 ft³
